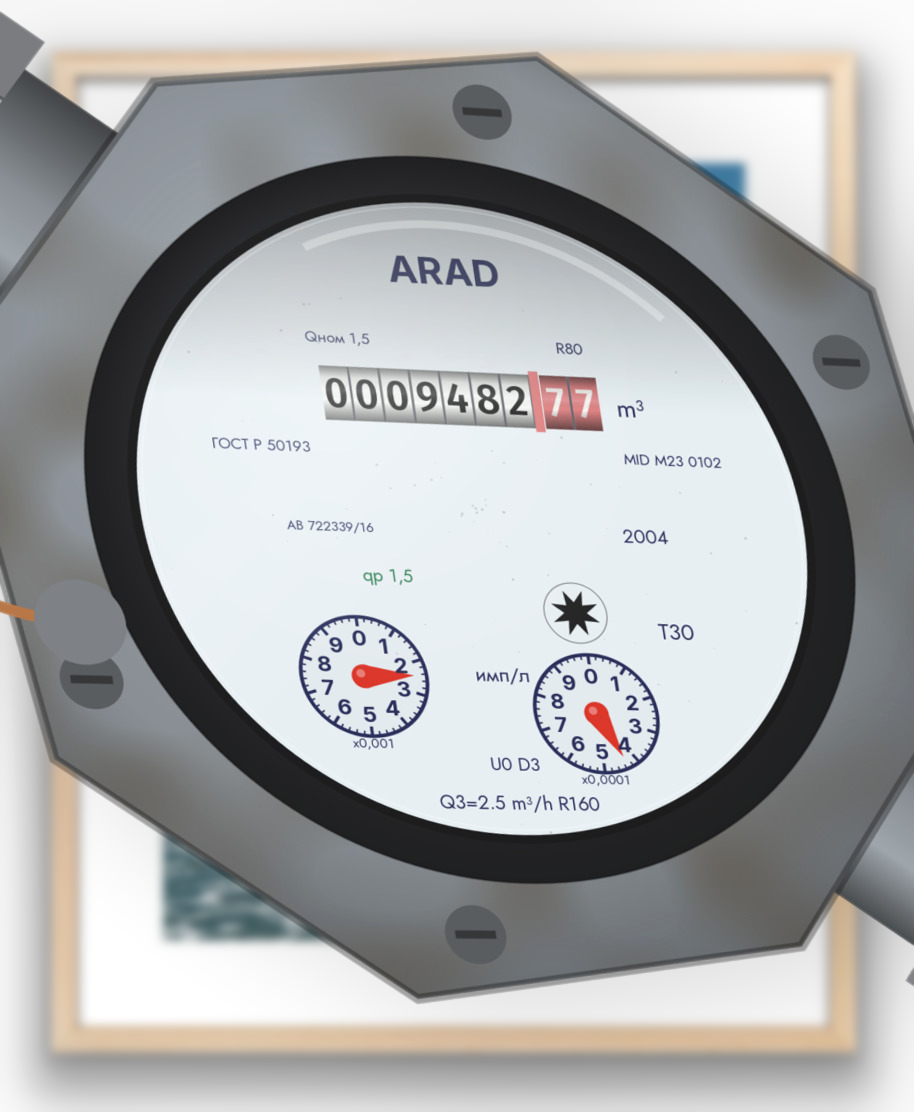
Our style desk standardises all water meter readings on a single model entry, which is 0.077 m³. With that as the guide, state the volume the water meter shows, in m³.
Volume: 9482.7724 m³
